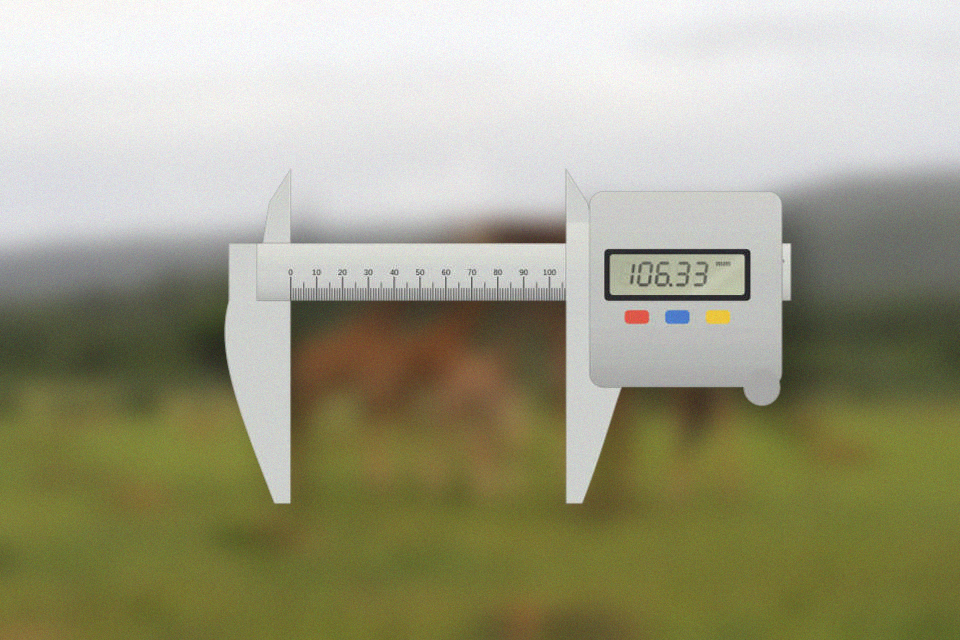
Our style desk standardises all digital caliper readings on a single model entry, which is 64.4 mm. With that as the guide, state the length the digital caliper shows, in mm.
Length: 106.33 mm
